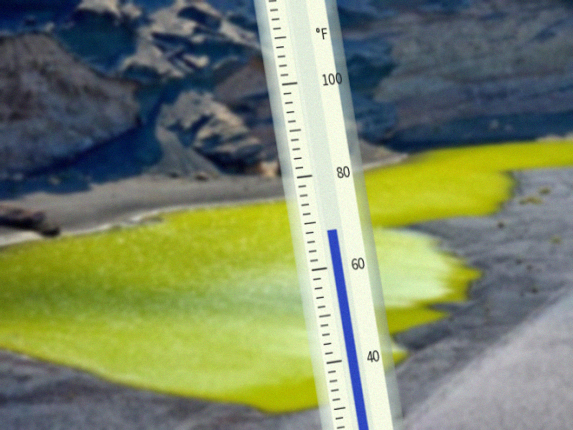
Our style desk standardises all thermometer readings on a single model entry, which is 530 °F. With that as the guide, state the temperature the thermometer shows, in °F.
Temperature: 68 °F
